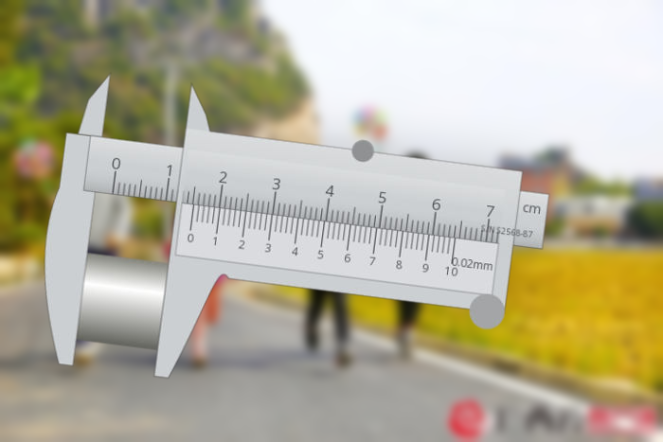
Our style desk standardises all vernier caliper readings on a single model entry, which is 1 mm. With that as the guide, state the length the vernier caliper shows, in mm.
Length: 15.2 mm
